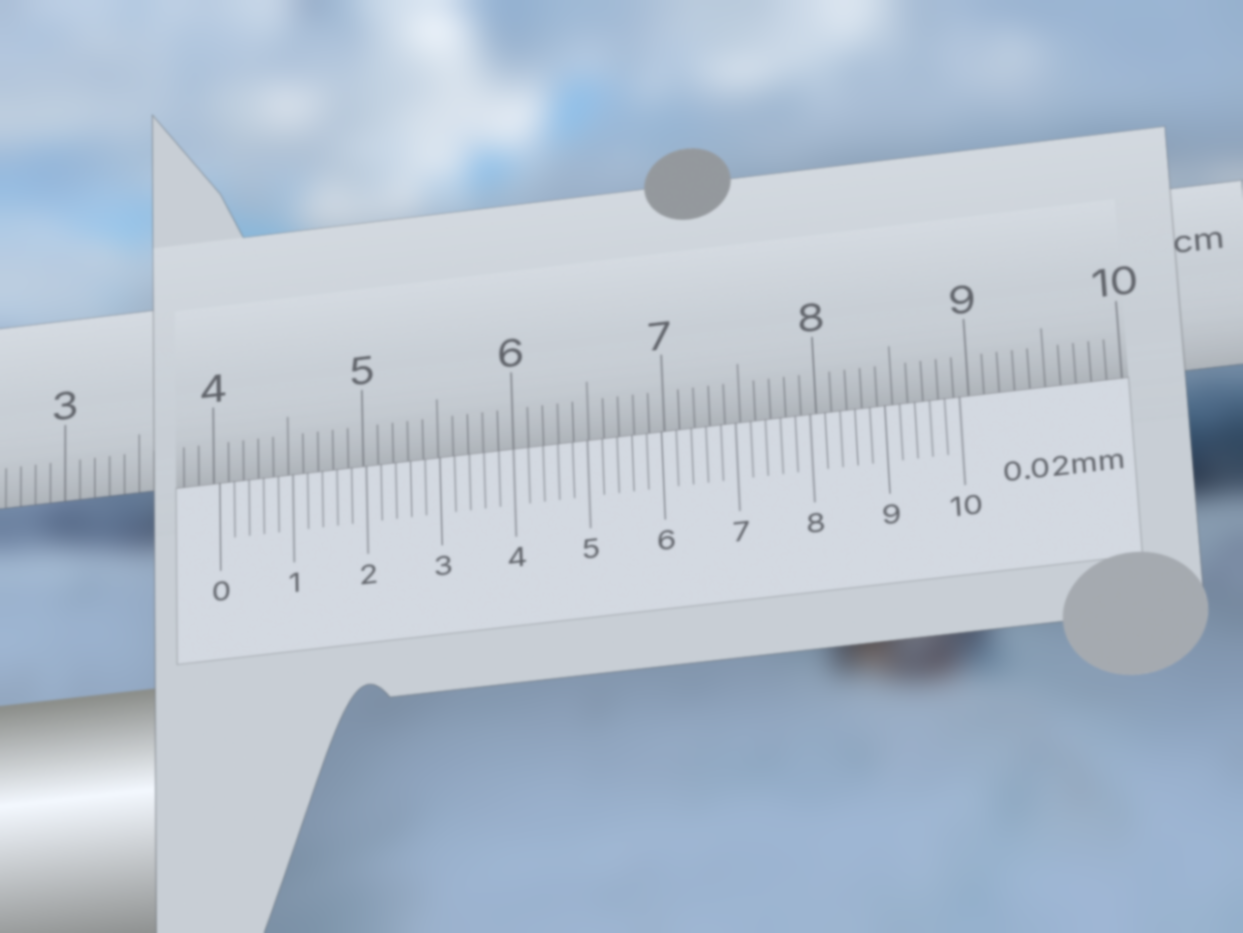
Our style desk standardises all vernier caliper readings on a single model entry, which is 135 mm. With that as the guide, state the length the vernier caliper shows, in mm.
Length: 40.4 mm
